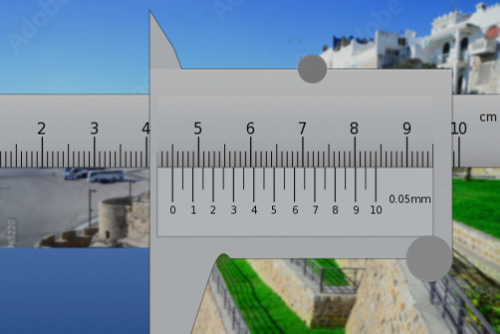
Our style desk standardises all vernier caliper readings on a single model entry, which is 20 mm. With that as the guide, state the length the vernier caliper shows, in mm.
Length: 45.0 mm
